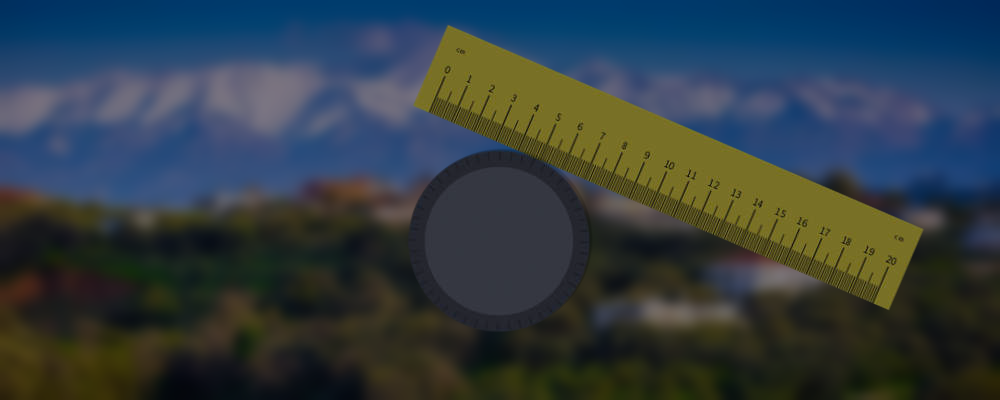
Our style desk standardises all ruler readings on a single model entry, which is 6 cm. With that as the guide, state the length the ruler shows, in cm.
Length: 7.5 cm
